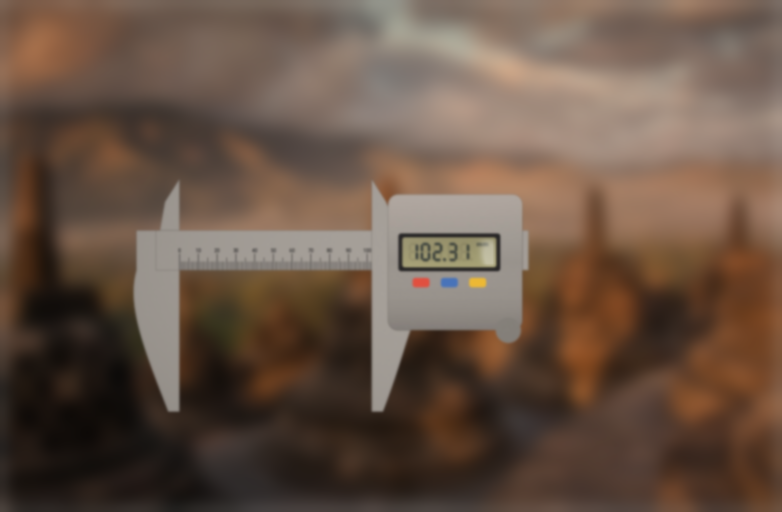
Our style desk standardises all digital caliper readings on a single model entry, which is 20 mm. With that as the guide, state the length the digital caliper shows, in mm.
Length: 102.31 mm
